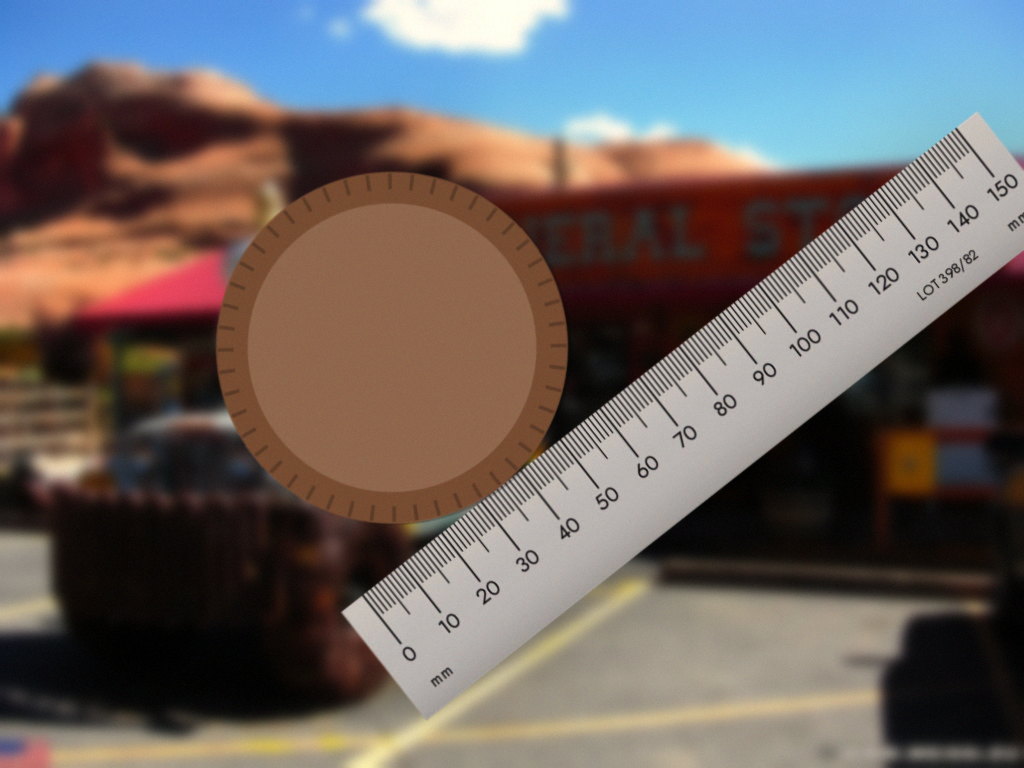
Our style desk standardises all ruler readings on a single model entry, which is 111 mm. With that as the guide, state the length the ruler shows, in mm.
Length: 70 mm
